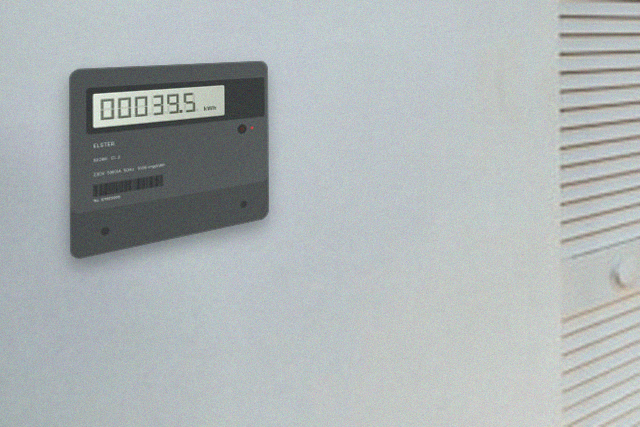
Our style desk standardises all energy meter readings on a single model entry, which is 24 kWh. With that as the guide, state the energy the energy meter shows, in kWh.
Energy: 39.5 kWh
